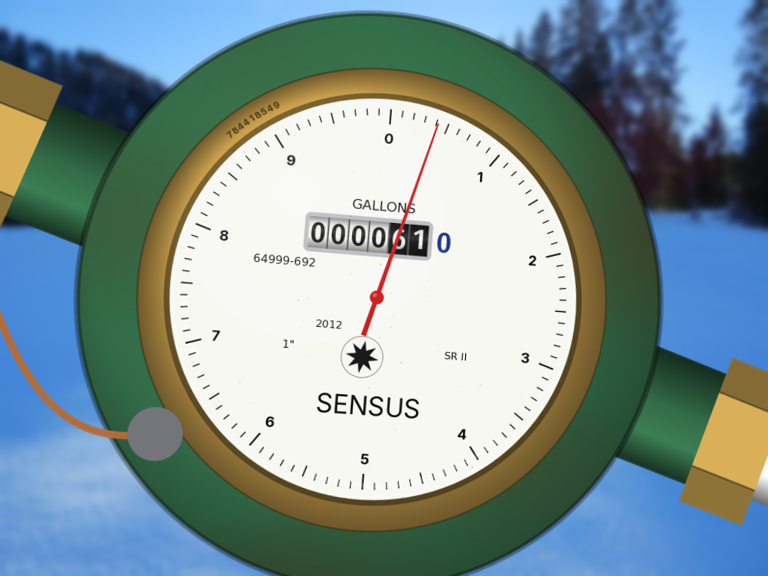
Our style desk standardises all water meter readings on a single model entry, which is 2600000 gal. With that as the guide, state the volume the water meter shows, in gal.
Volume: 610.4 gal
